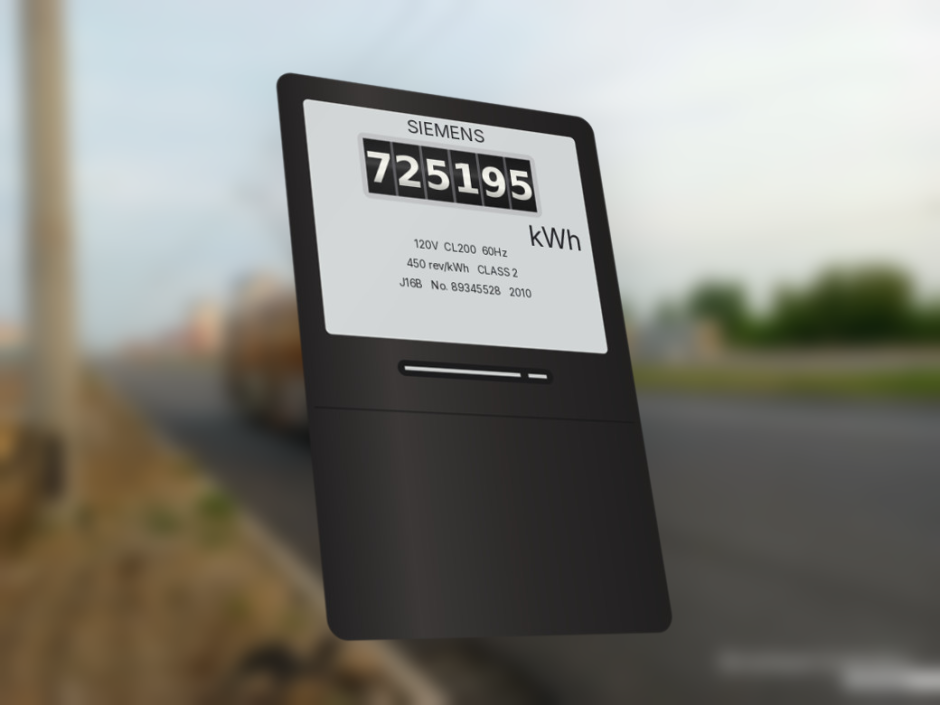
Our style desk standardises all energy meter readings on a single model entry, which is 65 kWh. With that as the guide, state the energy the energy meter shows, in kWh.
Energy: 725195 kWh
